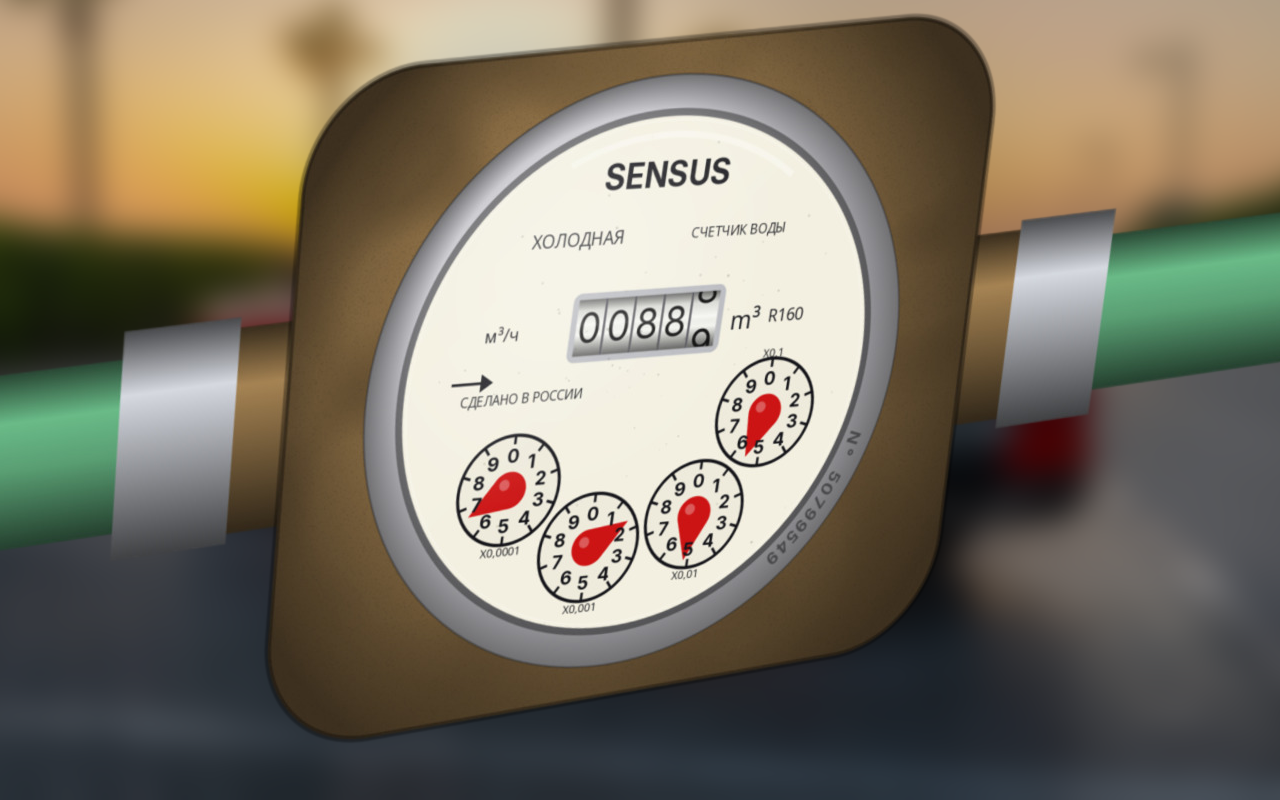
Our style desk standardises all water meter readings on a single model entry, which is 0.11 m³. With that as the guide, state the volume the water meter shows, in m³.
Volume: 888.5516 m³
